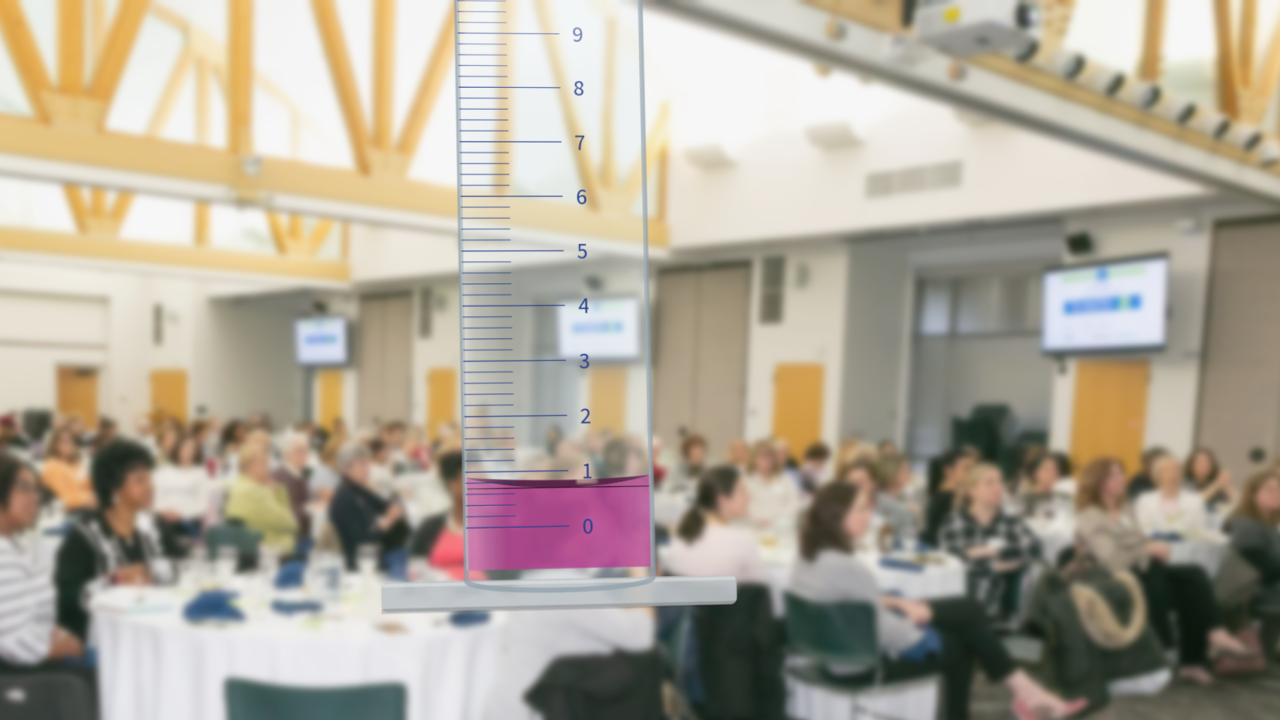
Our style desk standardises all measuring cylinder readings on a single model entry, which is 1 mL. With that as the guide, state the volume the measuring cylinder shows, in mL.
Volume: 0.7 mL
